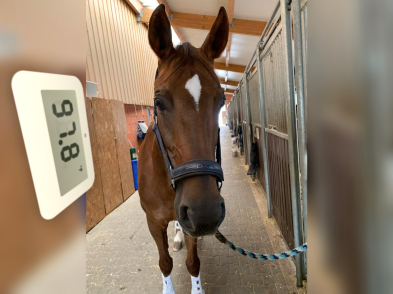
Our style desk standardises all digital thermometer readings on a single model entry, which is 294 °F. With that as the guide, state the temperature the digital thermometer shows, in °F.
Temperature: 97.8 °F
